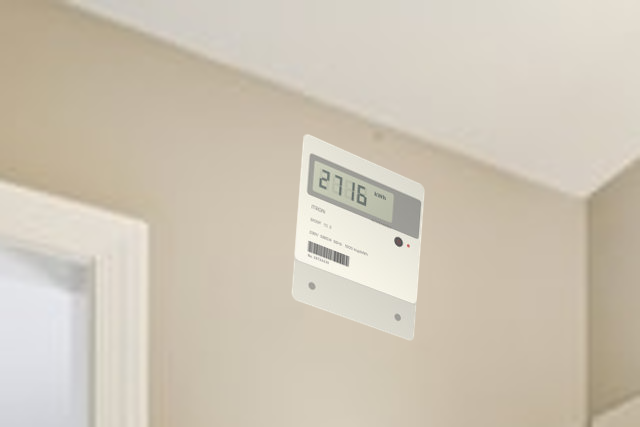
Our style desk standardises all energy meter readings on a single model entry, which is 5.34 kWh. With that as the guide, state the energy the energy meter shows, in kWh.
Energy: 2716 kWh
